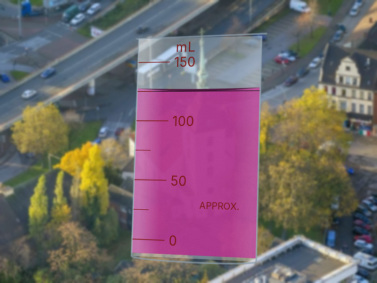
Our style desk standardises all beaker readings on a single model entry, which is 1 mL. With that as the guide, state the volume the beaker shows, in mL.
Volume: 125 mL
